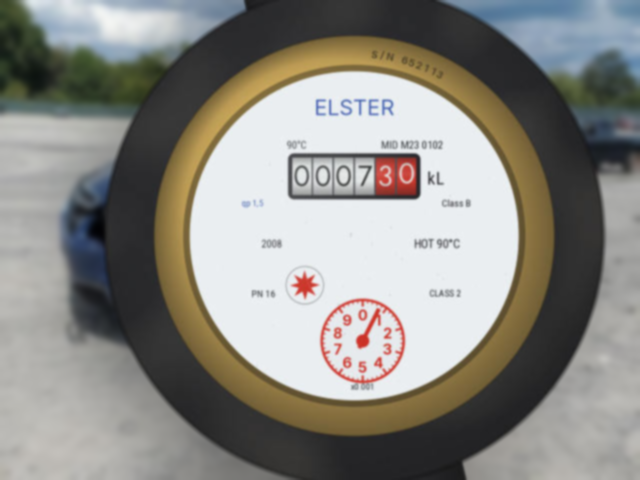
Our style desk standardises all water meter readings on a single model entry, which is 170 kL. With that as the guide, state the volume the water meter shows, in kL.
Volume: 7.300 kL
